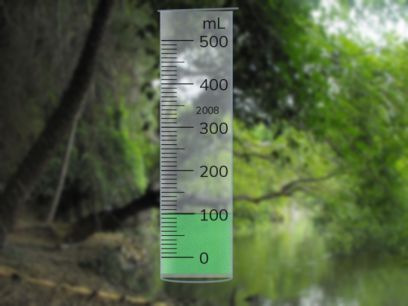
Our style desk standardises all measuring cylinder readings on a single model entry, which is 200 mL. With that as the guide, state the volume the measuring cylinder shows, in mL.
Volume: 100 mL
